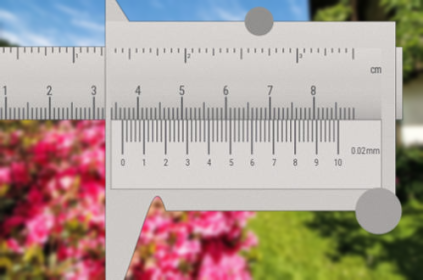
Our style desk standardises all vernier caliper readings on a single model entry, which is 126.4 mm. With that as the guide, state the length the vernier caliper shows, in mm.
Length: 36.5 mm
